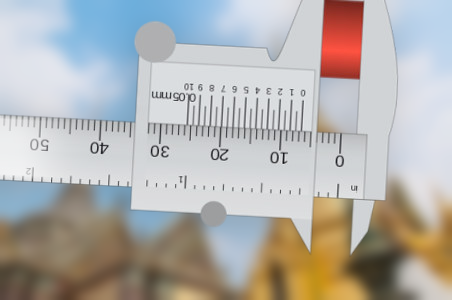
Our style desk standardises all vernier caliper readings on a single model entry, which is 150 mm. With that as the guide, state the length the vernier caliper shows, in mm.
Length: 6.6 mm
